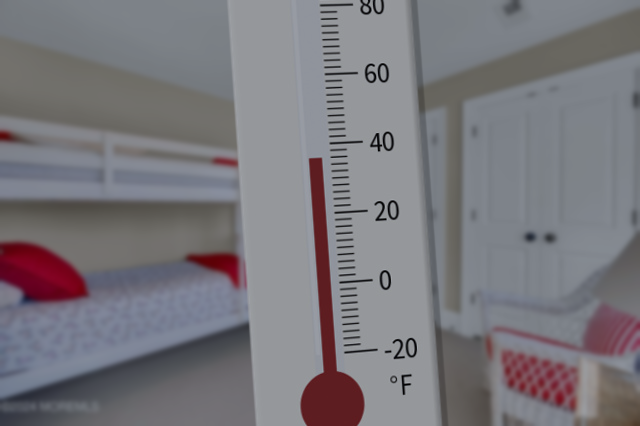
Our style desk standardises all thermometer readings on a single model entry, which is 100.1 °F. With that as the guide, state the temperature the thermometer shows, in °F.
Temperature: 36 °F
